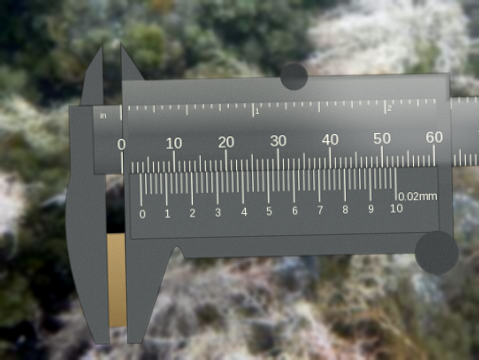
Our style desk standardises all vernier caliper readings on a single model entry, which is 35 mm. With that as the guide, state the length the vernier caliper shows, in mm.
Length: 3.5 mm
